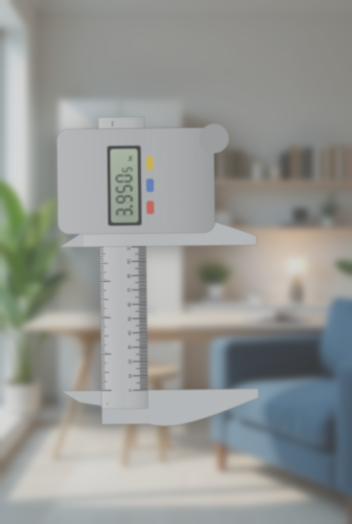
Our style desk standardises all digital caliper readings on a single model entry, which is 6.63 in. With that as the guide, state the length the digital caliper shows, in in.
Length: 3.9505 in
